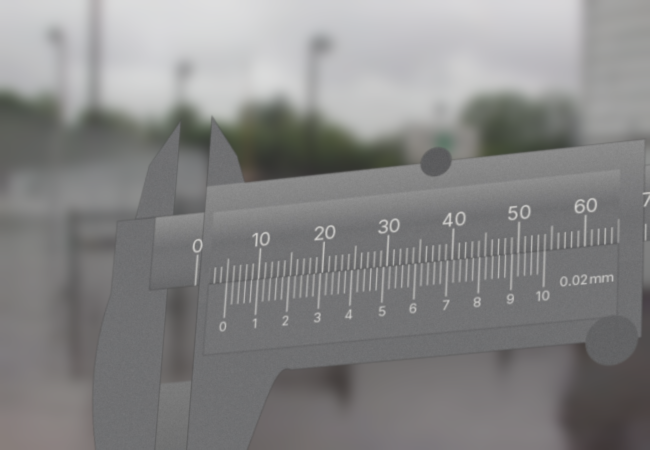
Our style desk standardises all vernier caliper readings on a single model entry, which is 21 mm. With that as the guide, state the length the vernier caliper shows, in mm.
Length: 5.0 mm
